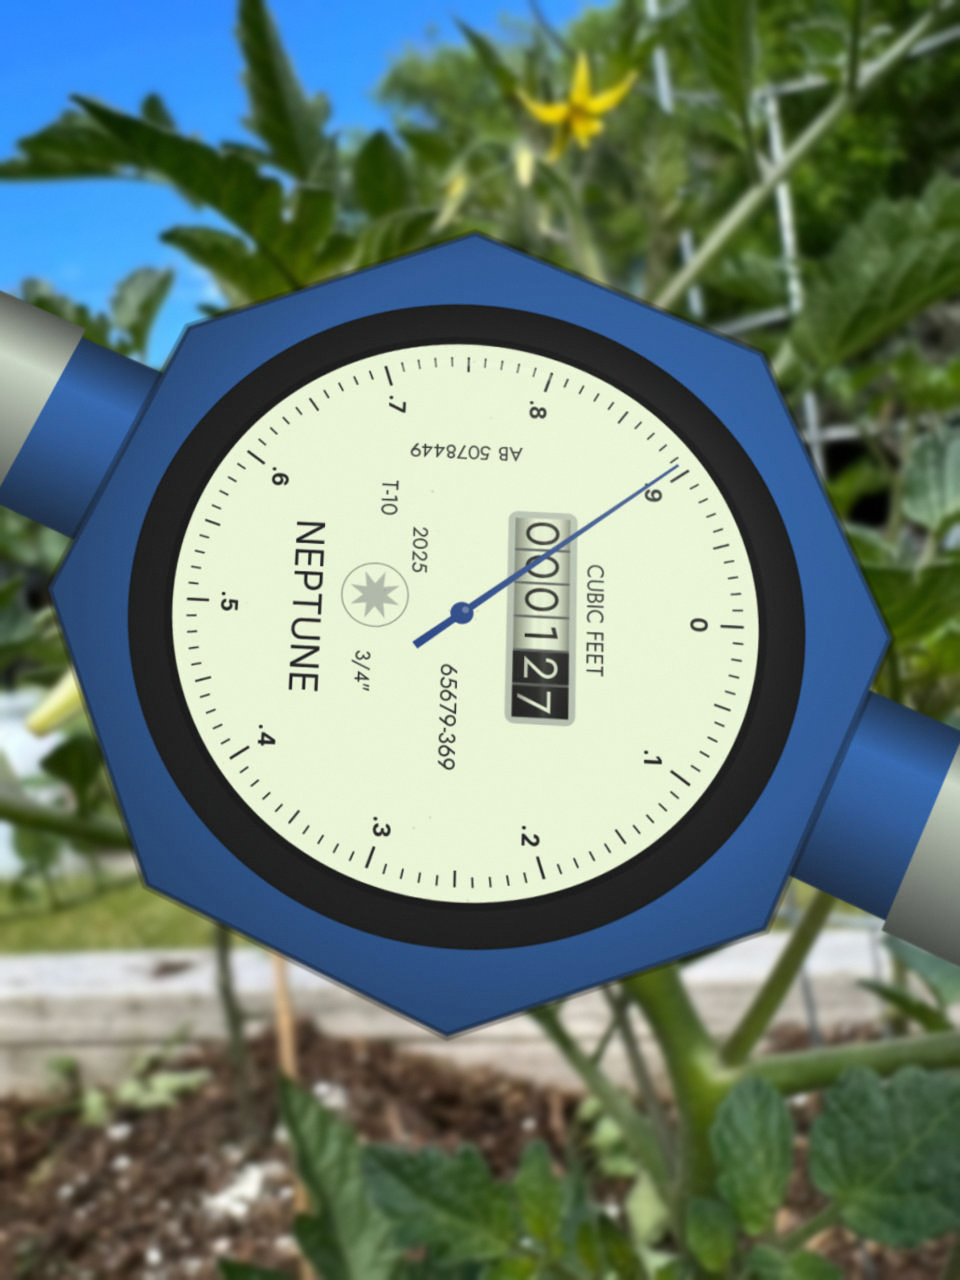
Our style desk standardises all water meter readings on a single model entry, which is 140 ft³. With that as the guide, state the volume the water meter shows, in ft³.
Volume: 126.89 ft³
